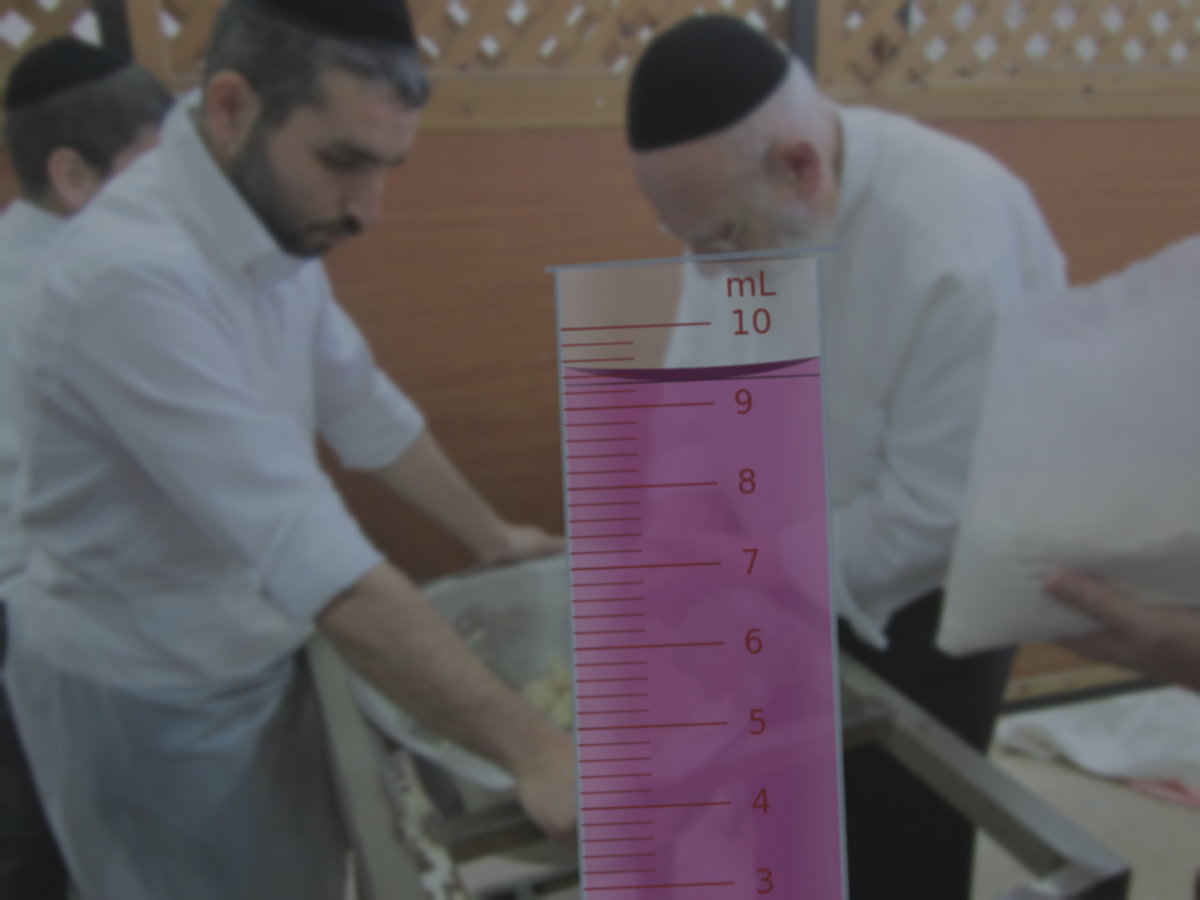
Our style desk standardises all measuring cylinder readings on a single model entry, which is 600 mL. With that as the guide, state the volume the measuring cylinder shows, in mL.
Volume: 9.3 mL
